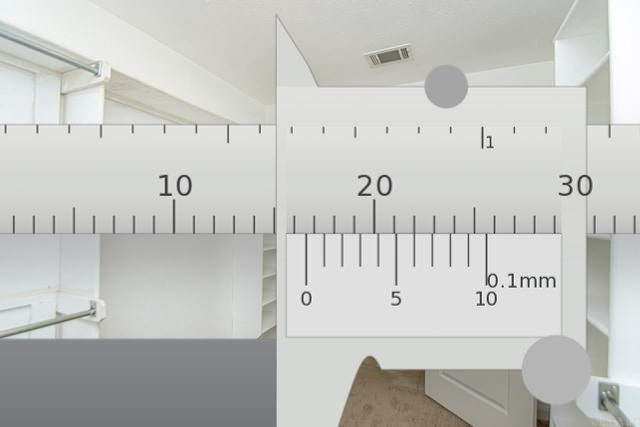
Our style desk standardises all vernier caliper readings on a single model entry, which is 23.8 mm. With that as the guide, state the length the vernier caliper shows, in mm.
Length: 16.6 mm
